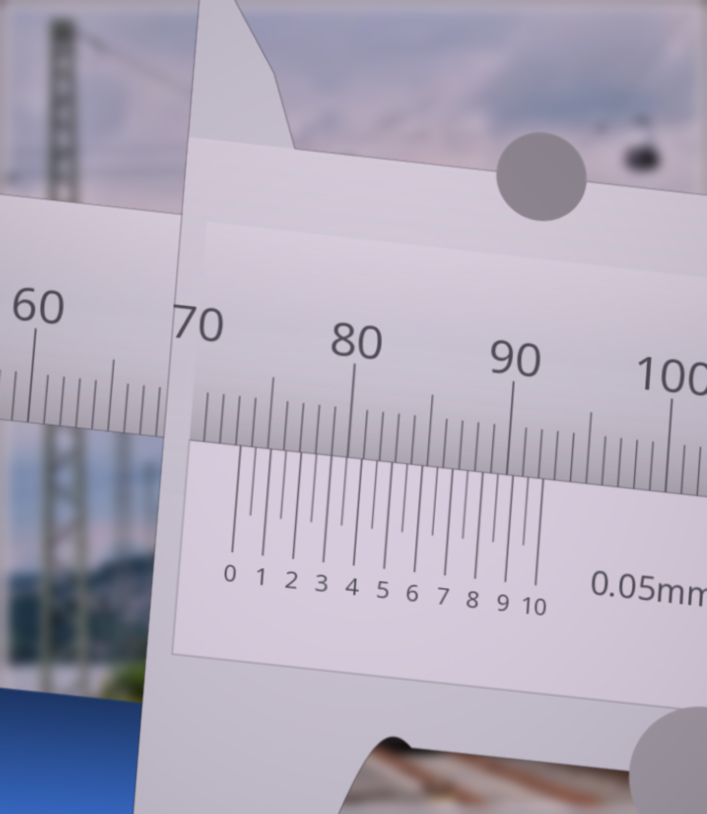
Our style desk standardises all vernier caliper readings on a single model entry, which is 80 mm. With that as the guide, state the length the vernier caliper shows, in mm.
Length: 73.3 mm
